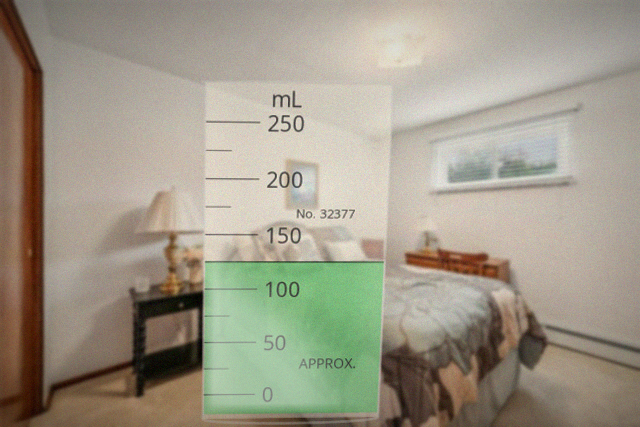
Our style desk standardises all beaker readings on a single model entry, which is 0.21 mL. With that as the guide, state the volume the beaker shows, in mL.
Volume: 125 mL
